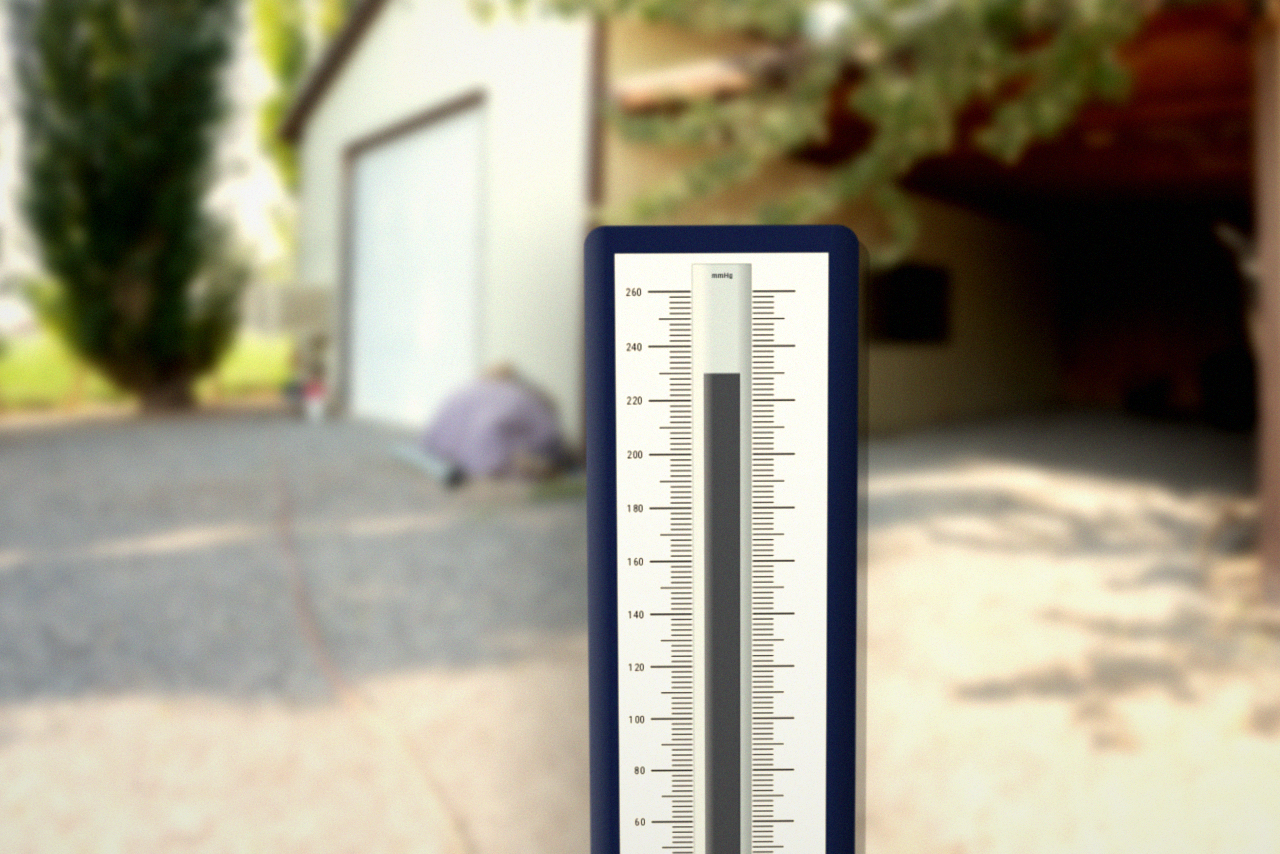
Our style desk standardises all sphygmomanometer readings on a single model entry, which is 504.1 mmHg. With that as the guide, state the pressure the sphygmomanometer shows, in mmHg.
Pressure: 230 mmHg
